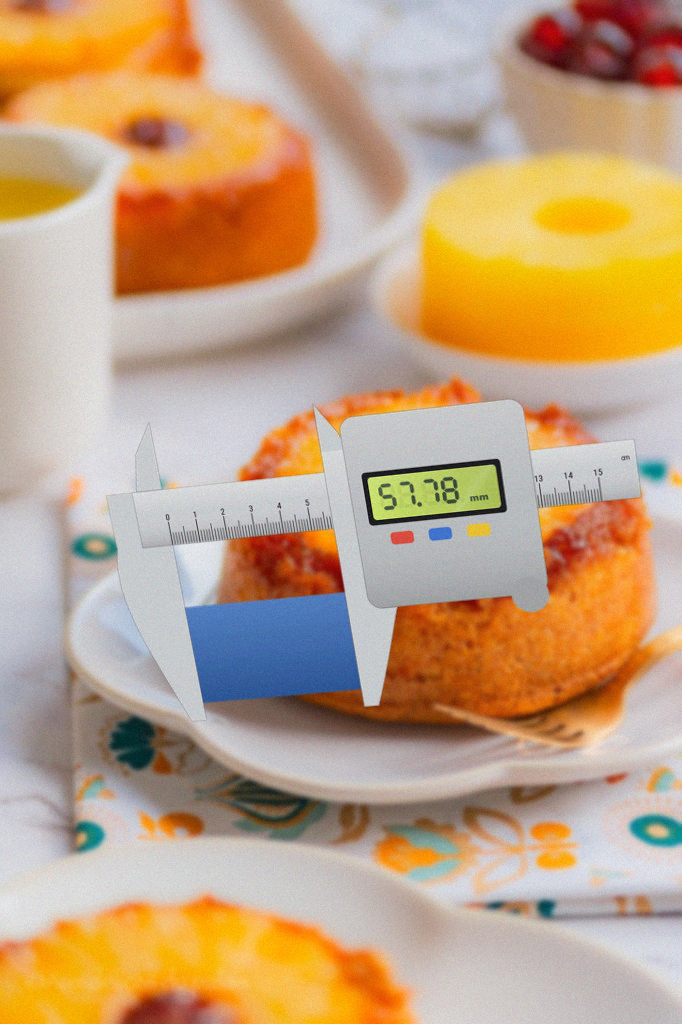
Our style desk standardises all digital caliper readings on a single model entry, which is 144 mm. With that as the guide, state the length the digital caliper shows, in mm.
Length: 57.78 mm
